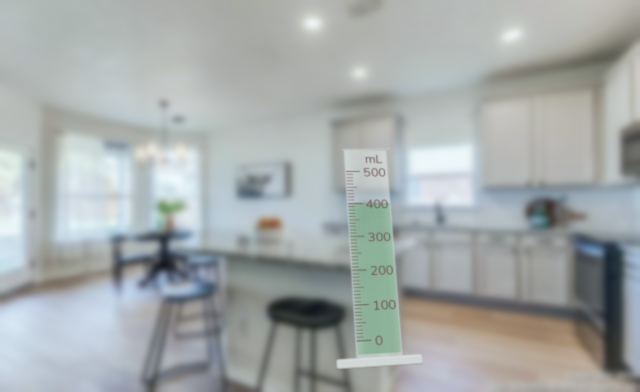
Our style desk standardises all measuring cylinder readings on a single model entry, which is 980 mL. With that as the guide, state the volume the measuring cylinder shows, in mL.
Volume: 400 mL
